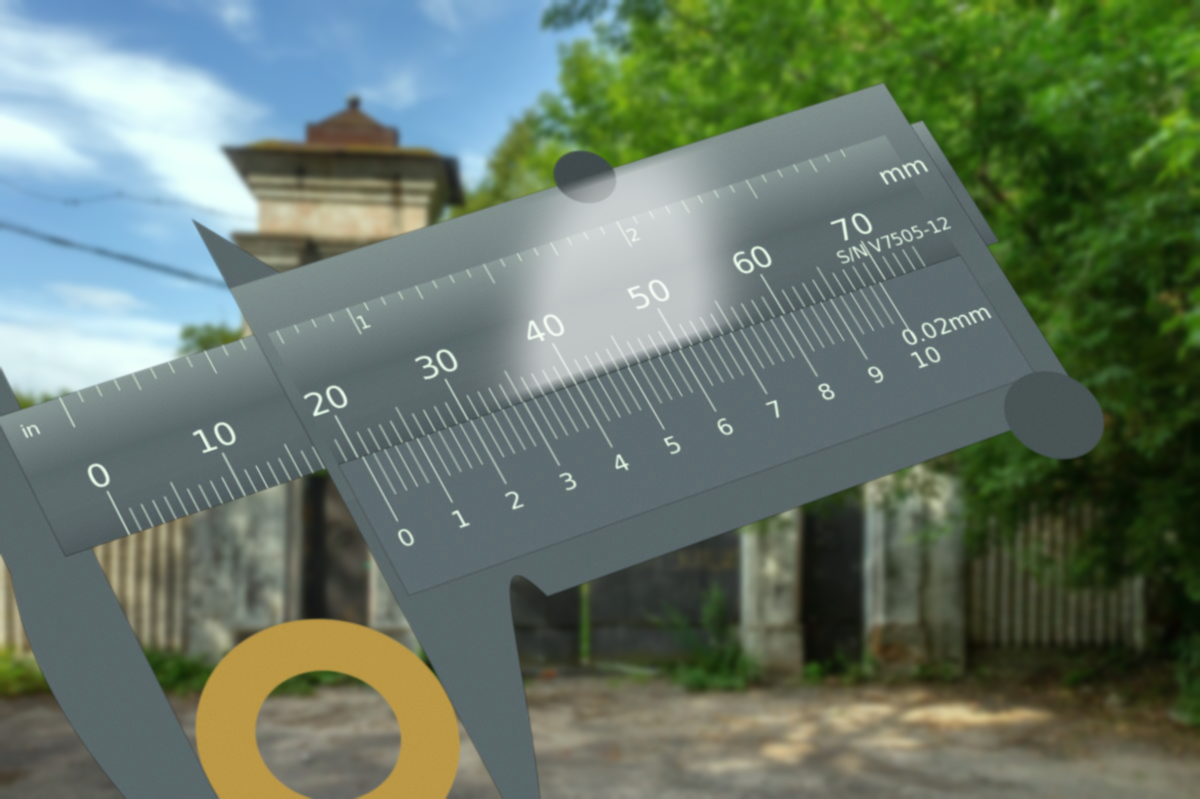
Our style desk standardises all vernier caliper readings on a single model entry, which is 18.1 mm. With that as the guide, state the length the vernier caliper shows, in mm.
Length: 20.4 mm
